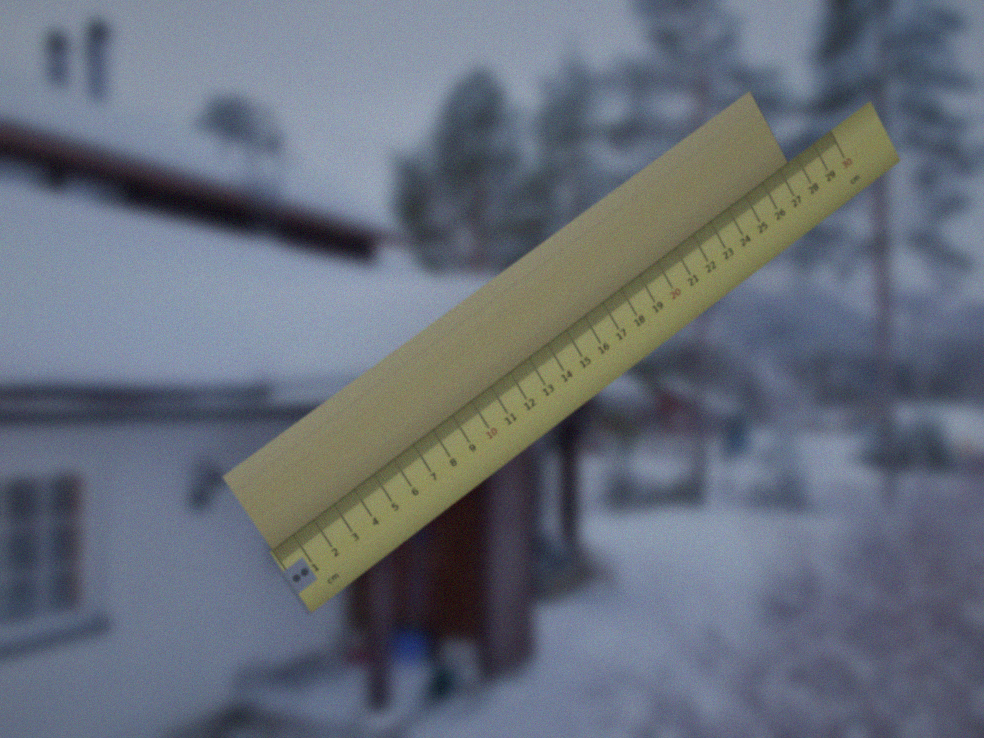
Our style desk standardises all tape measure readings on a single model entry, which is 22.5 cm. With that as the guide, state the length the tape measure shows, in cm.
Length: 27.5 cm
